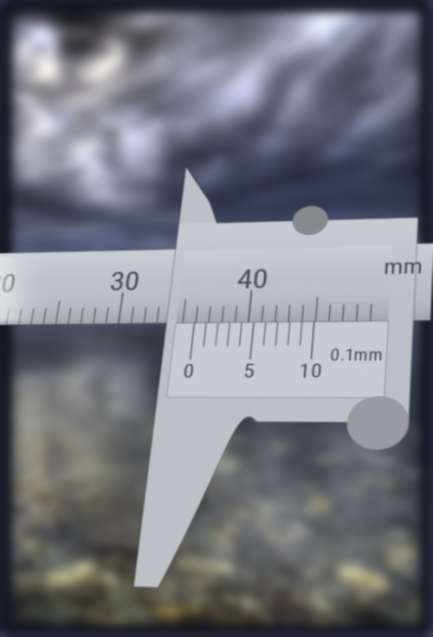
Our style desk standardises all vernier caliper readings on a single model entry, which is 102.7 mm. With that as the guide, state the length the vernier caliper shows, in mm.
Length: 35.9 mm
